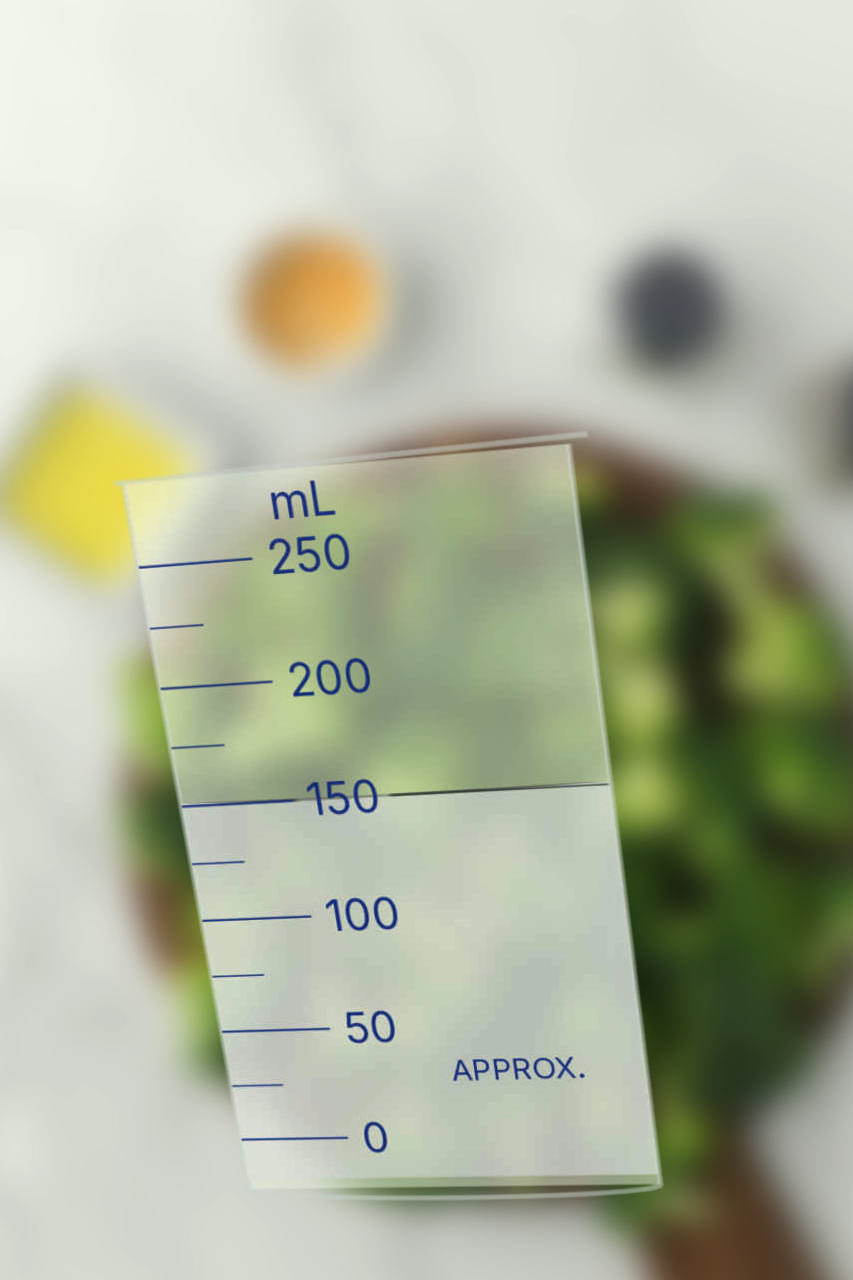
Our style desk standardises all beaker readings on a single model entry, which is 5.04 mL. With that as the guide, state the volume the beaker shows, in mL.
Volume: 150 mL
